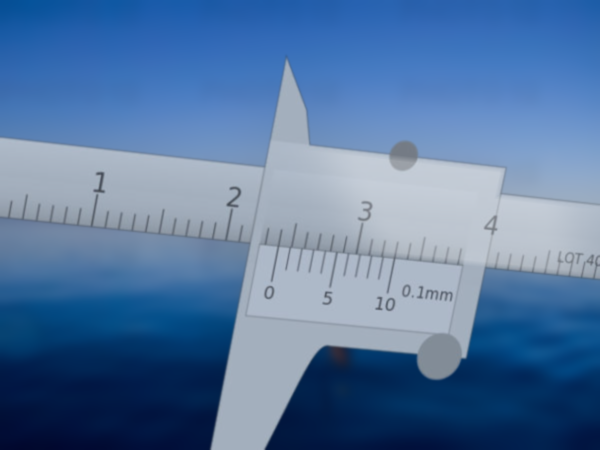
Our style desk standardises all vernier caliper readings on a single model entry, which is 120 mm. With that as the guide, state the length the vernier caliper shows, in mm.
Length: 24.0 mm
